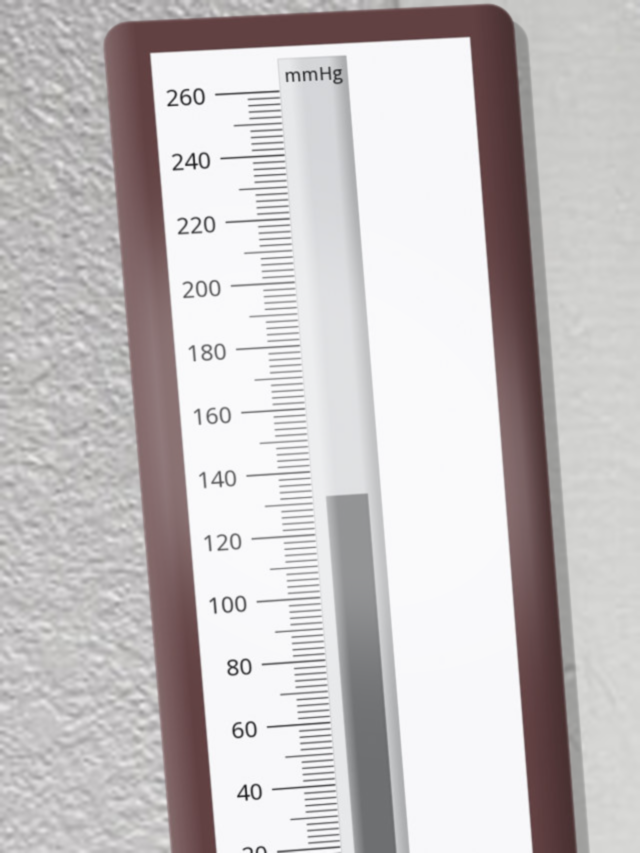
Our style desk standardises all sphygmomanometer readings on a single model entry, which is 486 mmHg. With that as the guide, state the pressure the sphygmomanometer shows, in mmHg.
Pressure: 132 mmHg
